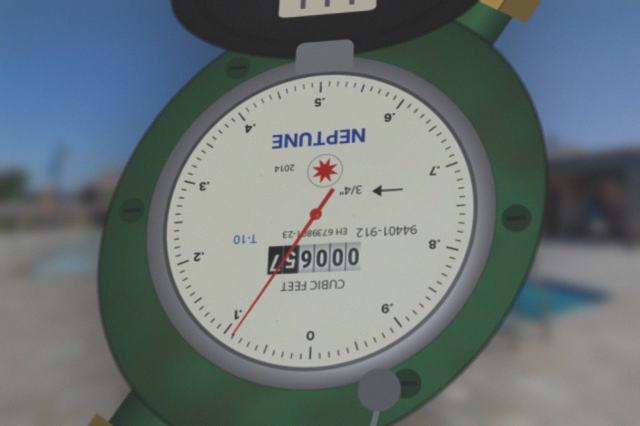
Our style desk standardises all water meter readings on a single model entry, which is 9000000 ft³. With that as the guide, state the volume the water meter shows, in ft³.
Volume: 657.09 ft³
